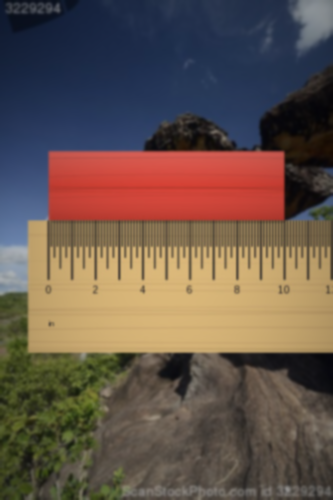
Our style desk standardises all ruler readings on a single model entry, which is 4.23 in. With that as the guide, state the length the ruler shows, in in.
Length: 10 in
